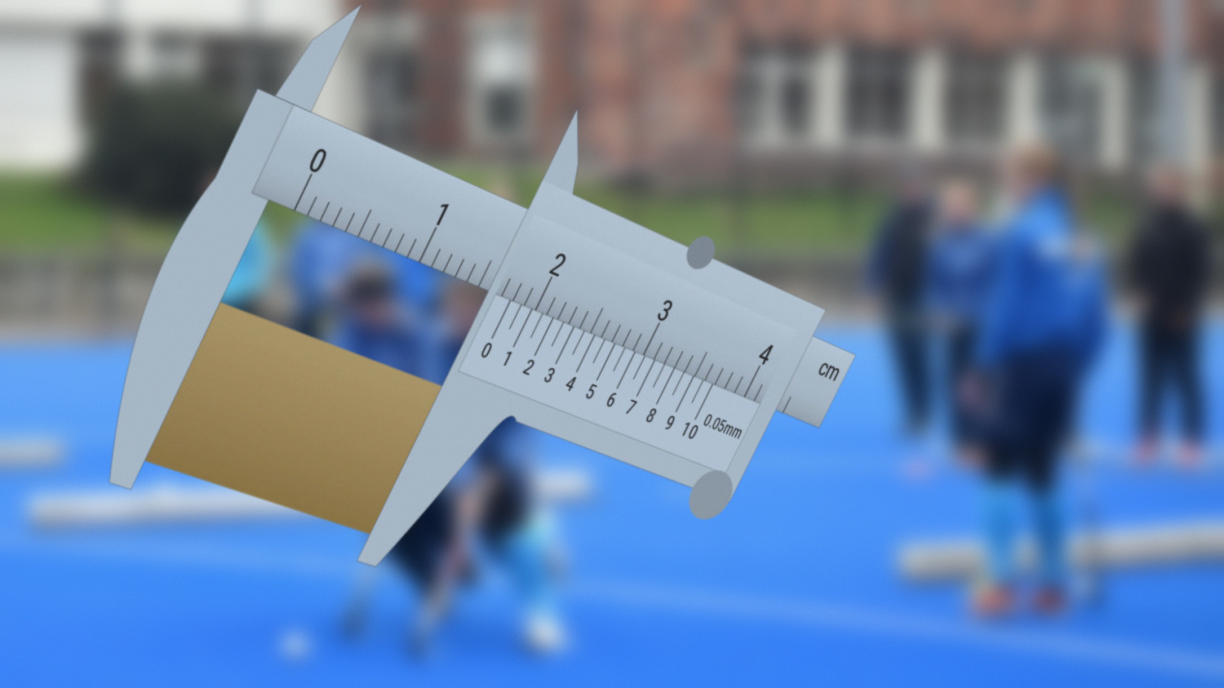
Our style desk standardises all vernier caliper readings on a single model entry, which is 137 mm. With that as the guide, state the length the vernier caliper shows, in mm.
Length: 17.8 mm
